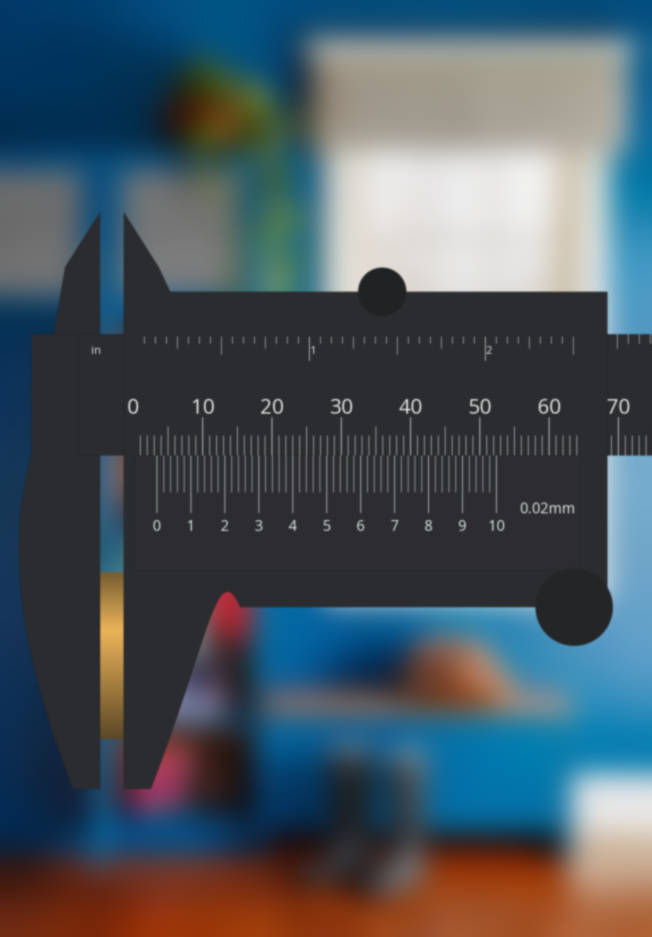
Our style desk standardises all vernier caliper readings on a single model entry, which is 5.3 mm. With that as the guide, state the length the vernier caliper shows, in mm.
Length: 3.4 mm
